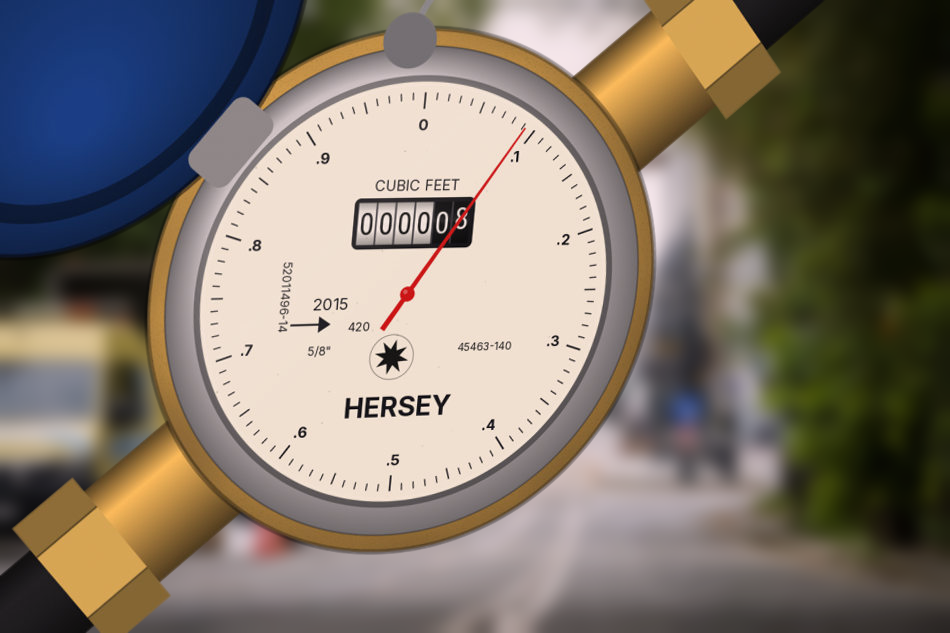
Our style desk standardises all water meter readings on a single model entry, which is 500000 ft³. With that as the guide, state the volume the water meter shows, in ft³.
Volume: 8.09 ft³
